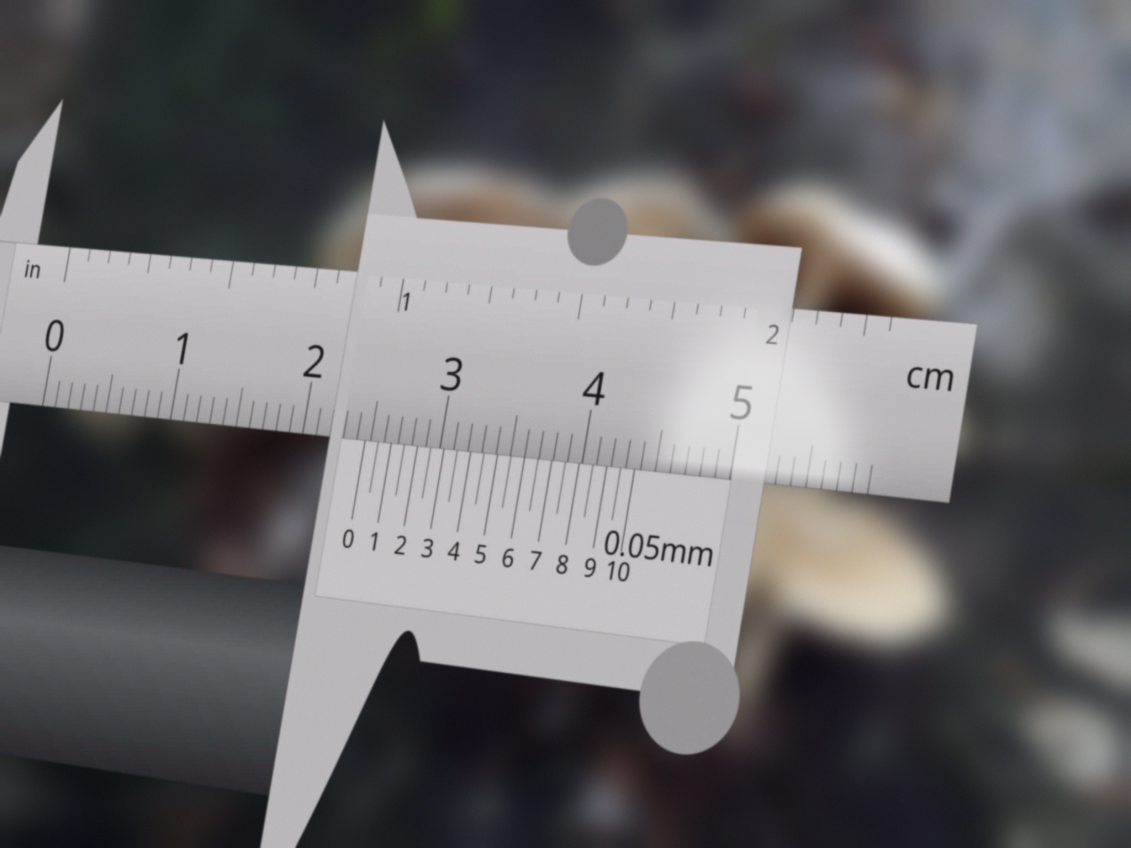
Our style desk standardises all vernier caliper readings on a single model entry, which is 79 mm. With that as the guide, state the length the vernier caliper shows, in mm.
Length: 24.6 mm
